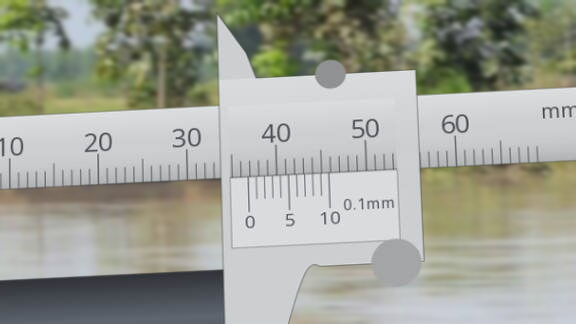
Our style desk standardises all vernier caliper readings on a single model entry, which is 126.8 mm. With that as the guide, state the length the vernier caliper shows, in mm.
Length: 36.8 mm
